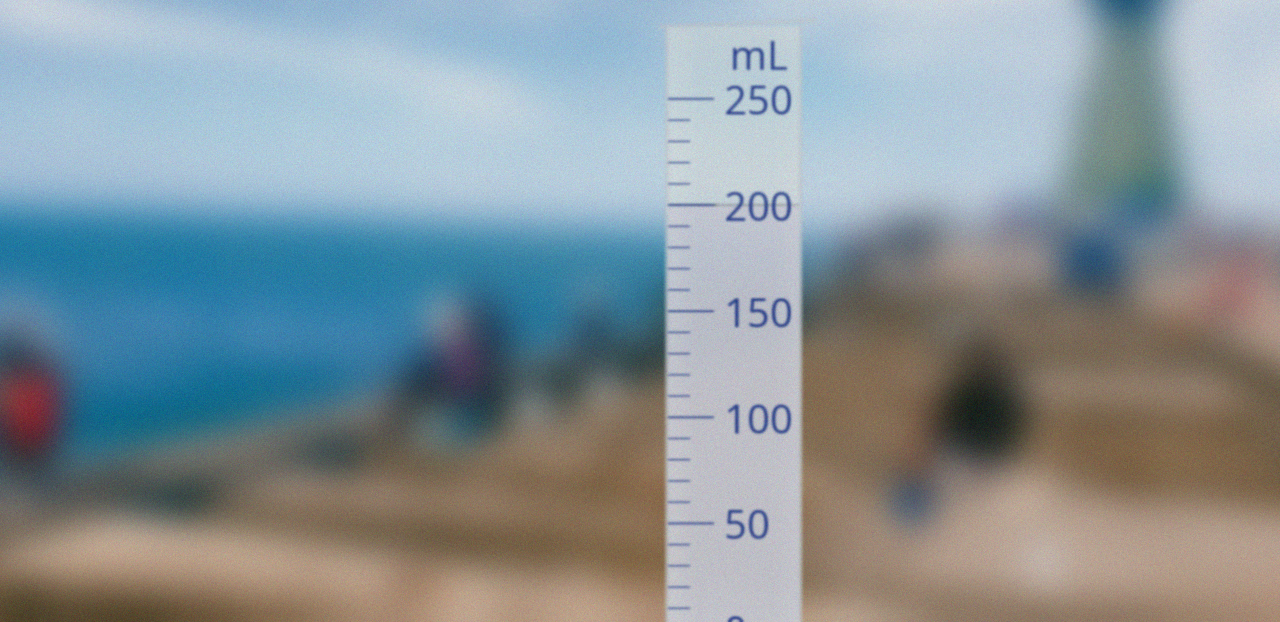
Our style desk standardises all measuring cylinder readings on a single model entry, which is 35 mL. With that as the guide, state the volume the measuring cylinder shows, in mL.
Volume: 200 mL
